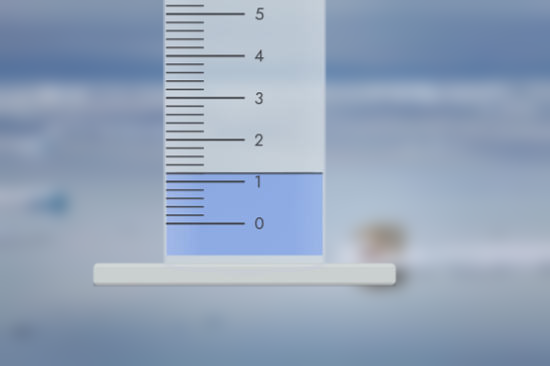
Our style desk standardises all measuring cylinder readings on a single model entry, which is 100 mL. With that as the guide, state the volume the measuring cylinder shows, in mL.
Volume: 1.2 mL
